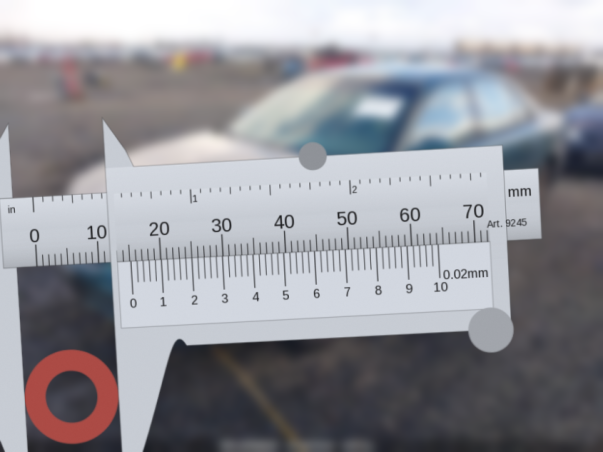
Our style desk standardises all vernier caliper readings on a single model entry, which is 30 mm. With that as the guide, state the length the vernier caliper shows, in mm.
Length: 15.2 mm
